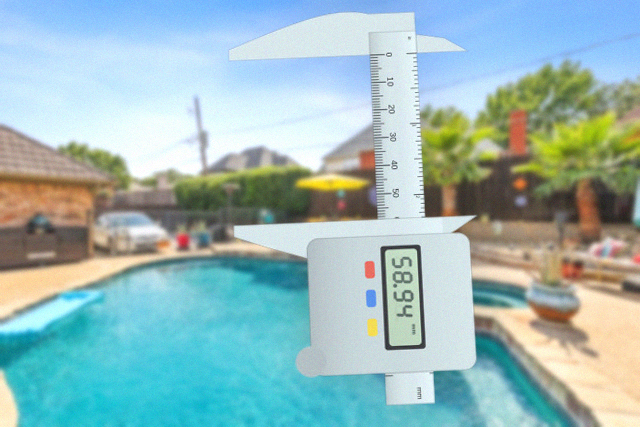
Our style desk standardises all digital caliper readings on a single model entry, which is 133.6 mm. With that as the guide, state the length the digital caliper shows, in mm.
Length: 58.94 mm
